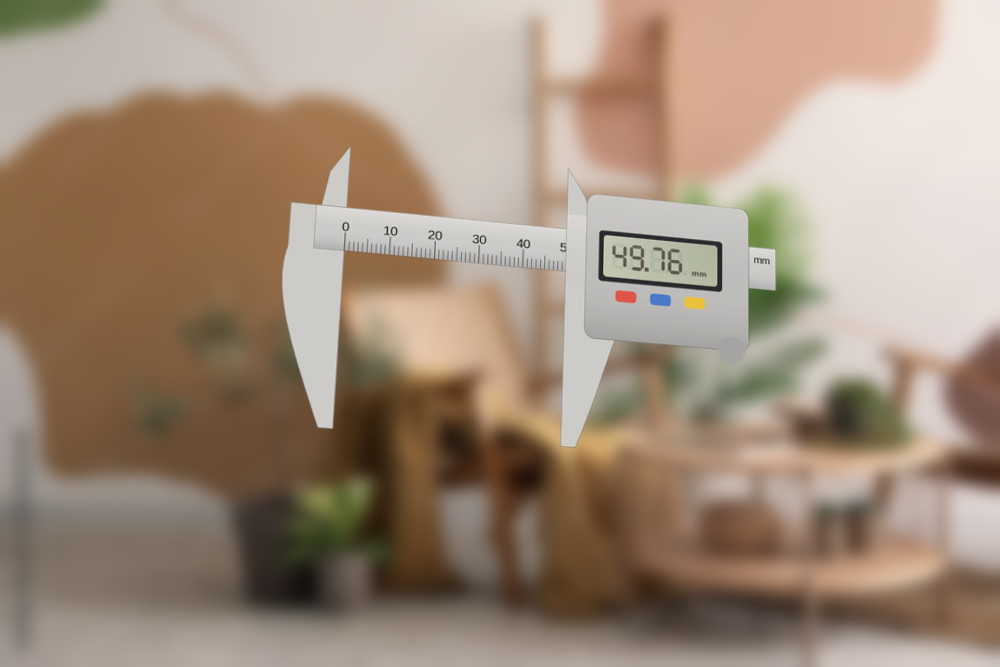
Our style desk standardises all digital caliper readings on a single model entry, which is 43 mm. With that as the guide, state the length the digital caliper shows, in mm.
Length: 49.76 mm
